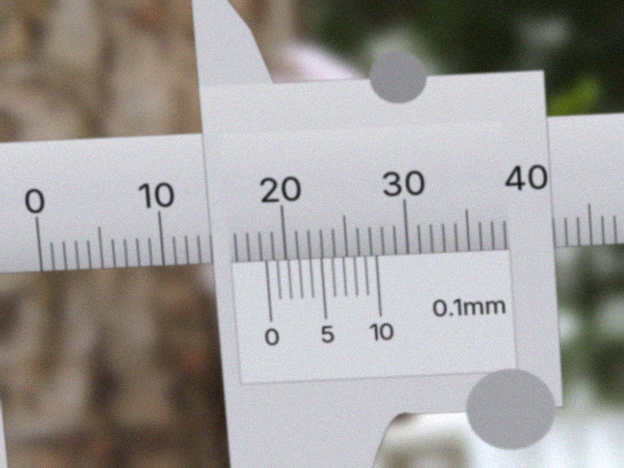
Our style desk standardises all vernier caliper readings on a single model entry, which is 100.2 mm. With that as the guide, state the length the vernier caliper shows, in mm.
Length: 18.4 mm
